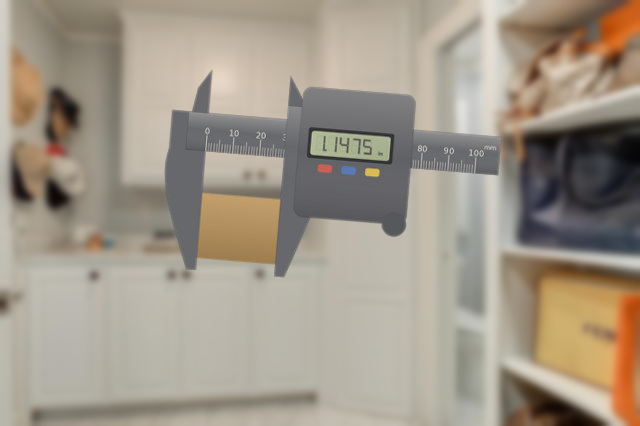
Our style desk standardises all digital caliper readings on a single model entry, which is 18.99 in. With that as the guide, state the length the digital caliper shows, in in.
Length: 1.1475 in
